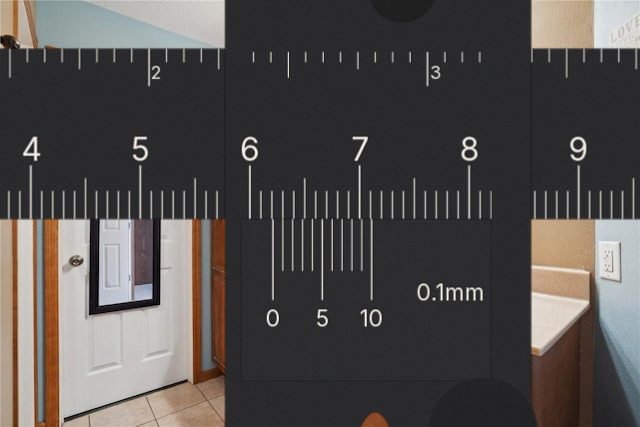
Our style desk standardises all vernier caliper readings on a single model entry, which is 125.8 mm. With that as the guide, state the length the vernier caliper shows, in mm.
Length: 62.1 mm
